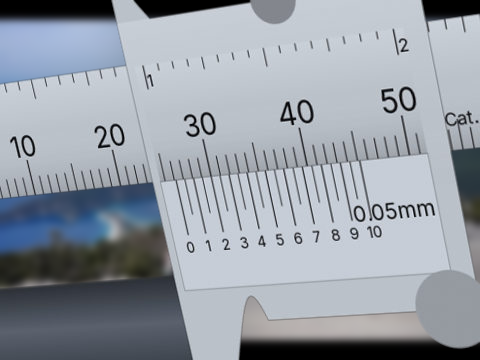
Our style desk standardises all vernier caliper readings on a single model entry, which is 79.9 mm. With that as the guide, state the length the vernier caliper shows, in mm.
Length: 26.2 mm
